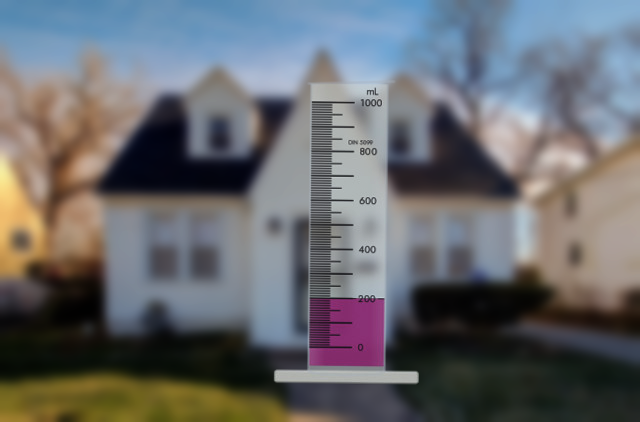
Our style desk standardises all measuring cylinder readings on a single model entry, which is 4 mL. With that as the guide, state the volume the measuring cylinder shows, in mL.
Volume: 200 mL
